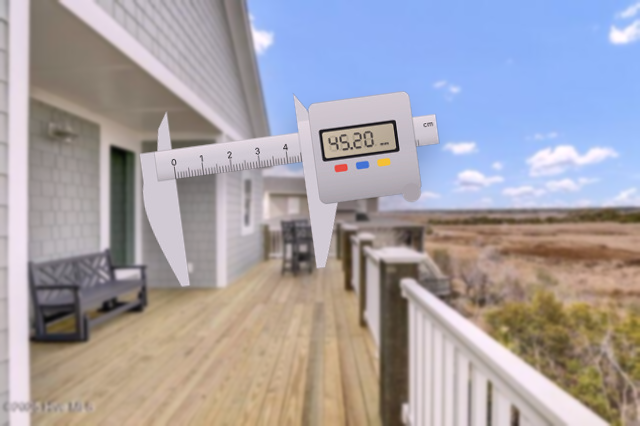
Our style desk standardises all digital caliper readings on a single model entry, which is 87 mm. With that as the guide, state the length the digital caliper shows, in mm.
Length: 45.20 mm
